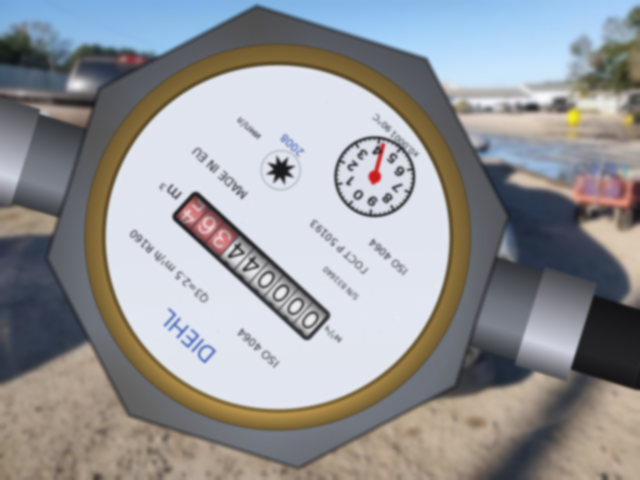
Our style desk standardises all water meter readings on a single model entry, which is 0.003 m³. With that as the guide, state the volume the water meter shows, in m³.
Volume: 44.3644 m³
